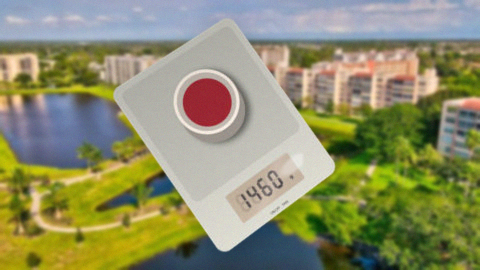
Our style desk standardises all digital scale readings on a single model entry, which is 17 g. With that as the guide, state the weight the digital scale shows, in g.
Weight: 1460 g
